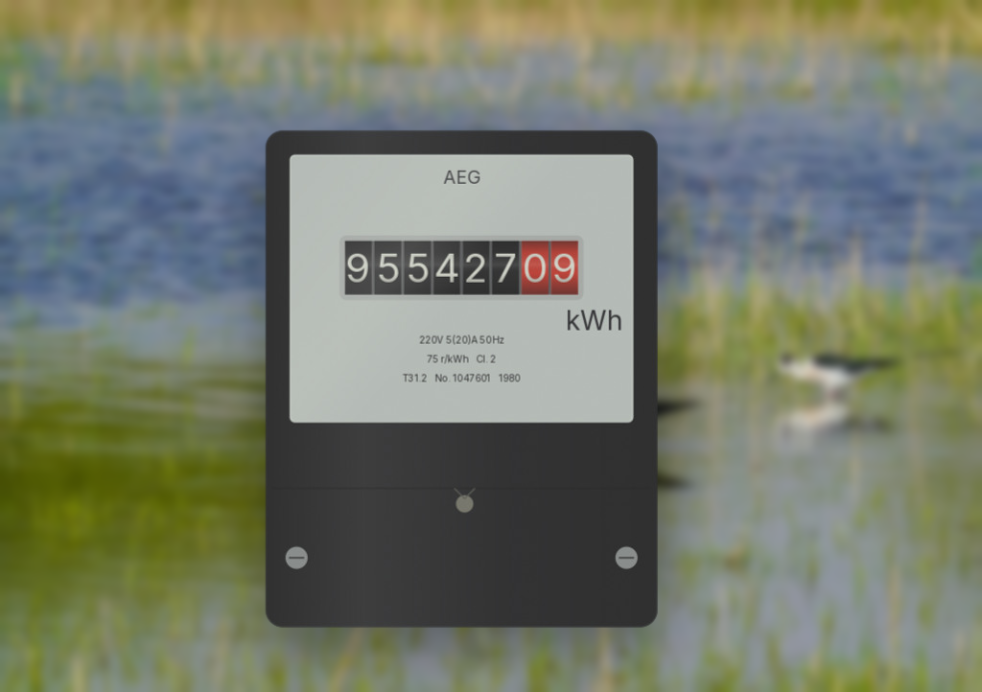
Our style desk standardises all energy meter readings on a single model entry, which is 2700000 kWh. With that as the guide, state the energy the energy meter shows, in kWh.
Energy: 955427.09 kWh
